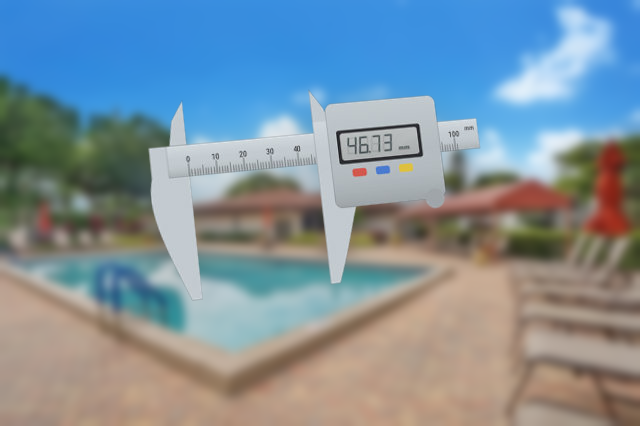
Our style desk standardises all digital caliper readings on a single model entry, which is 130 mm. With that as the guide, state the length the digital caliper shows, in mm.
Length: 46.73 mm
